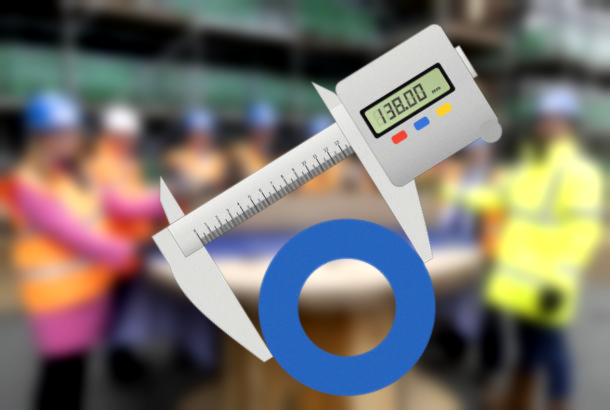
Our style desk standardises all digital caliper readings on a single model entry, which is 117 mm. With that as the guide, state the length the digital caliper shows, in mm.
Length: 138.00 mm
